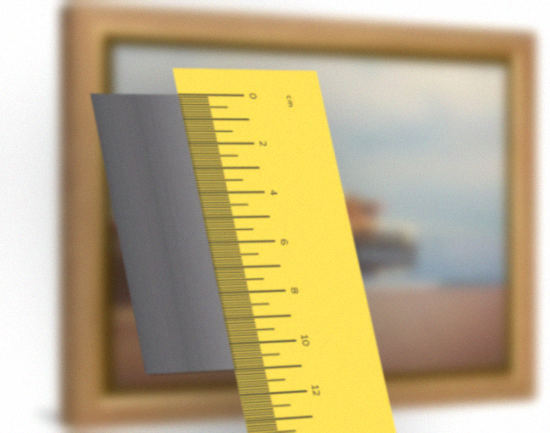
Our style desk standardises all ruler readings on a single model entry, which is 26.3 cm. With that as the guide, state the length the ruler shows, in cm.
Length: 11 cm
